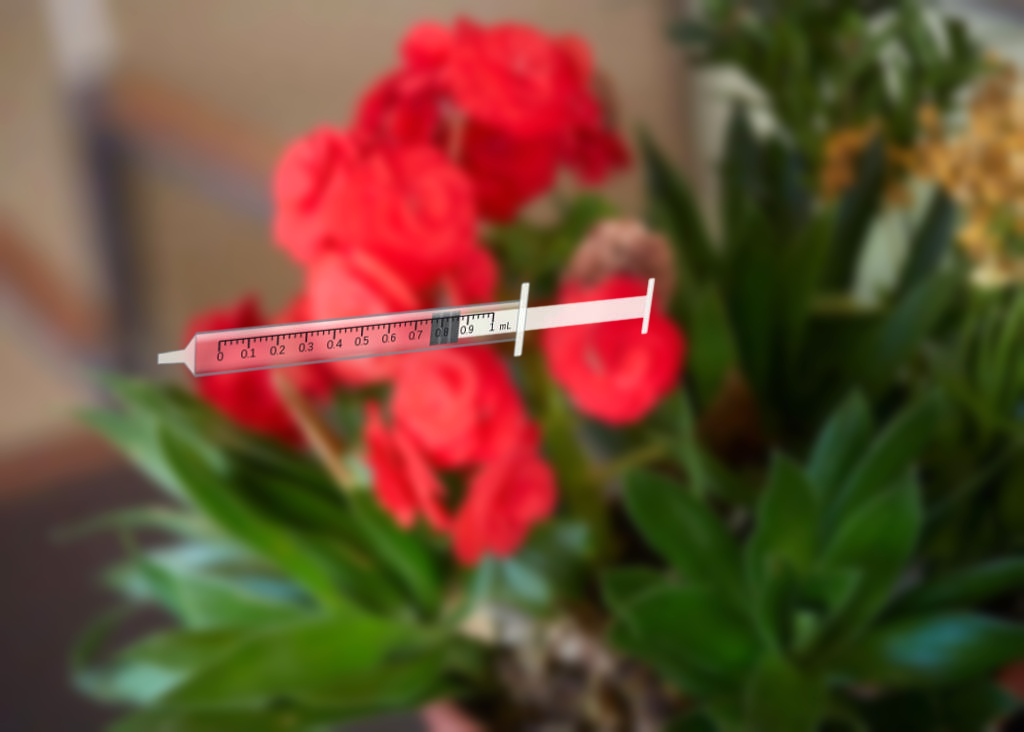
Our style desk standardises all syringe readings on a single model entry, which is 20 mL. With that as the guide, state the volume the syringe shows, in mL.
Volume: 0.76 mL
